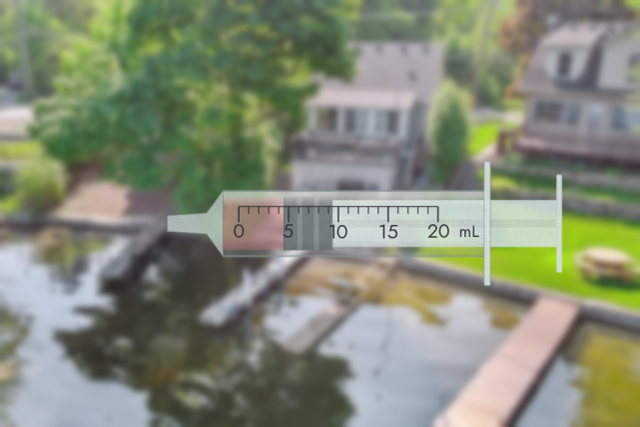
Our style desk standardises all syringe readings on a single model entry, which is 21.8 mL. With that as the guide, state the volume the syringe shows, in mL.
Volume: 4.5 mL
